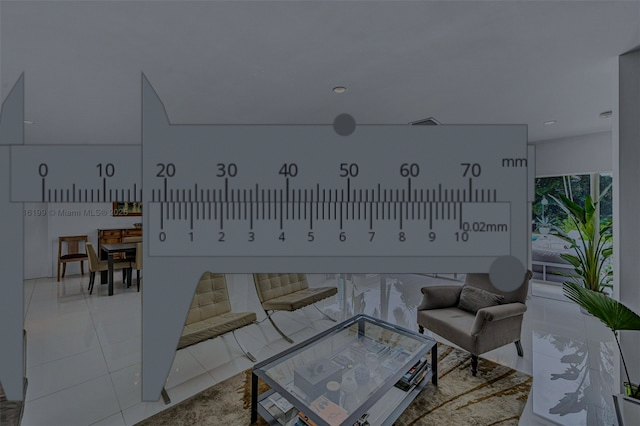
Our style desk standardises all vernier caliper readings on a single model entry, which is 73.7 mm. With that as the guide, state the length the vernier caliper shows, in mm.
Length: 19.4 mm
